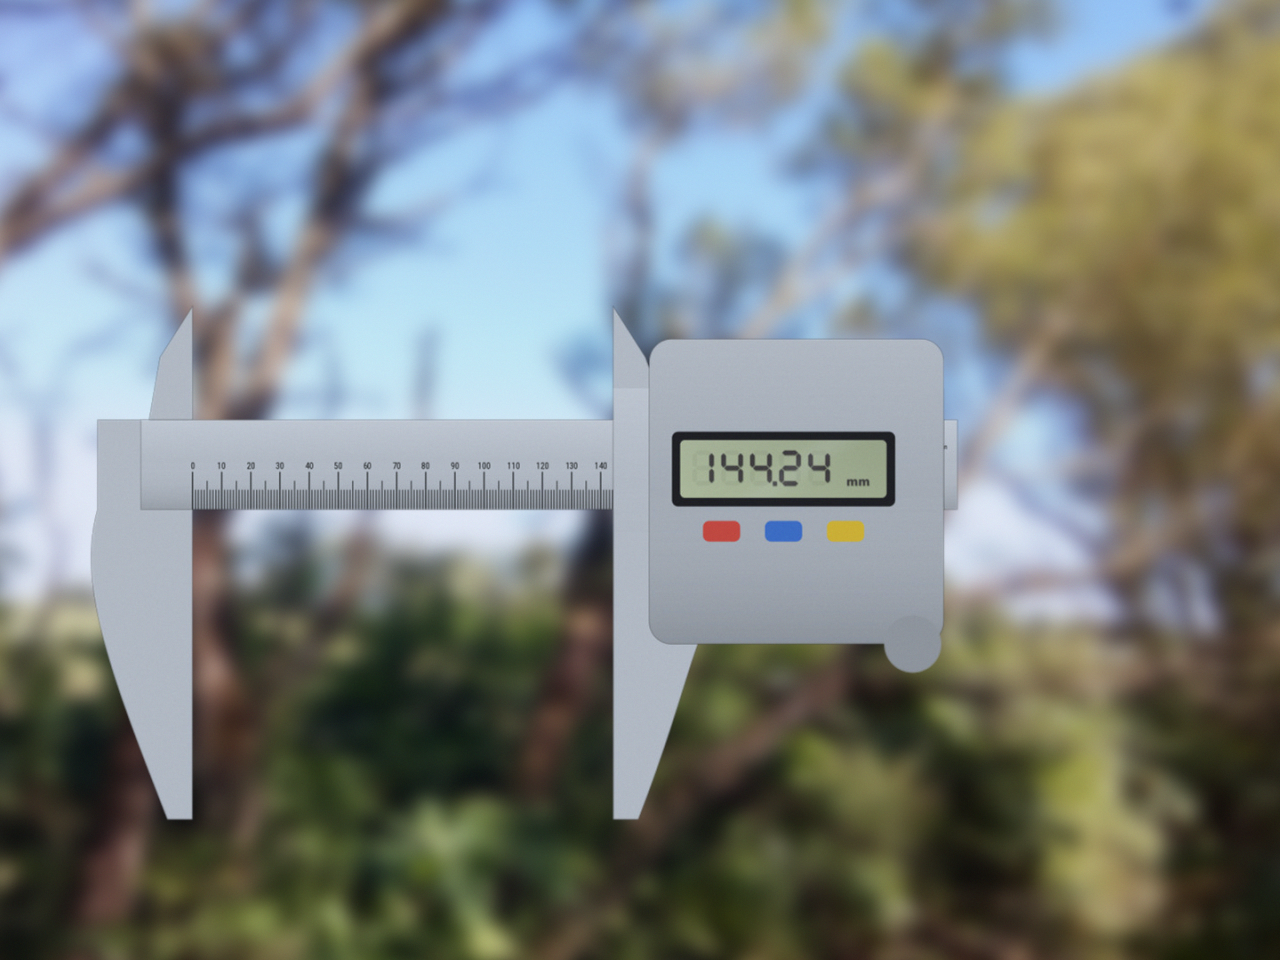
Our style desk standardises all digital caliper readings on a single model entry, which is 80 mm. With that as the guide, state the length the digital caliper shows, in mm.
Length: 144.24 mm
